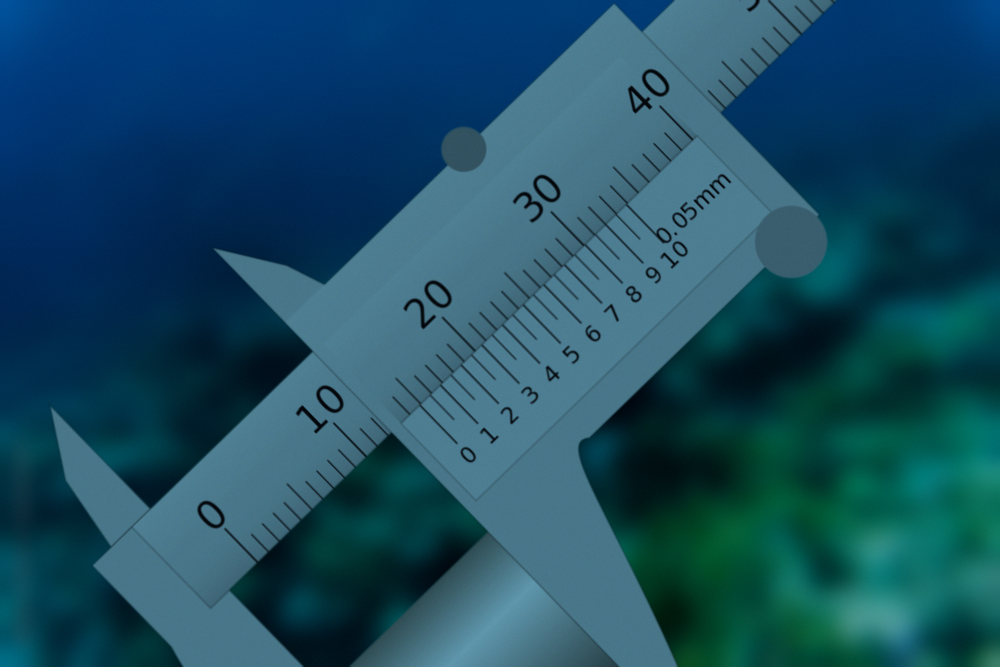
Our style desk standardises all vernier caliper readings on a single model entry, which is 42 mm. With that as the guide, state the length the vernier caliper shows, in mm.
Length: 14.9 mm
